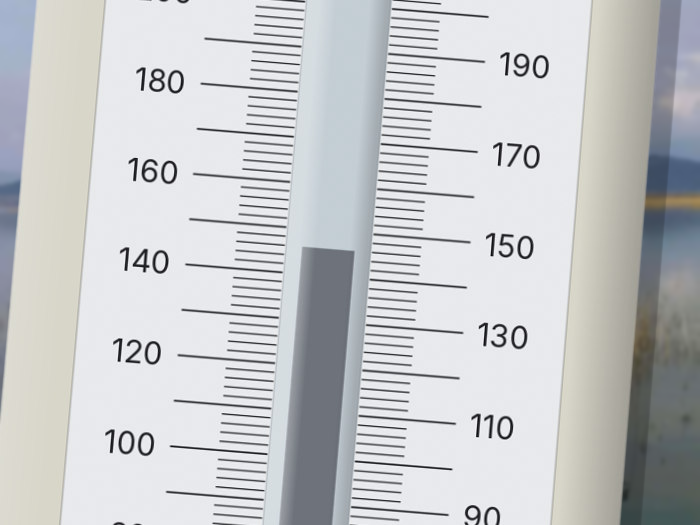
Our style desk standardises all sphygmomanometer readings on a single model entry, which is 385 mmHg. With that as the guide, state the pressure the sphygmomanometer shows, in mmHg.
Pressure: 146 mmHg
